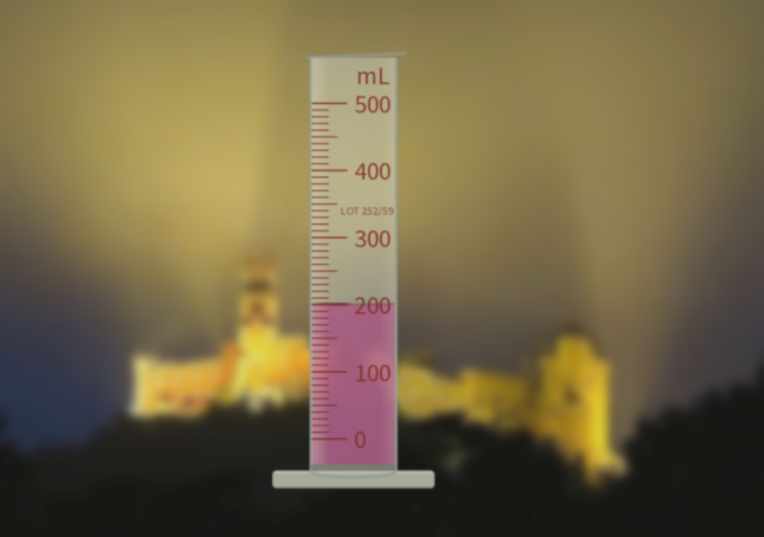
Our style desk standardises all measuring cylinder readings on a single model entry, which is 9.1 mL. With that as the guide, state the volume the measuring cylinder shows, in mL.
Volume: 200 mL
